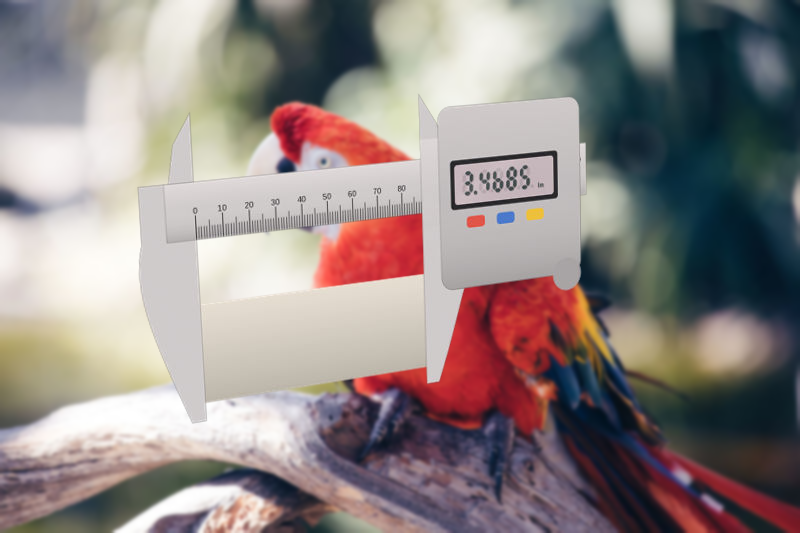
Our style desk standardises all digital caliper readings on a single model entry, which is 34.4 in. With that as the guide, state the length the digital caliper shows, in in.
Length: 3.4685 in
